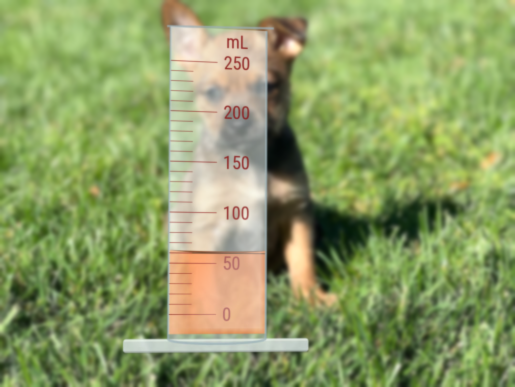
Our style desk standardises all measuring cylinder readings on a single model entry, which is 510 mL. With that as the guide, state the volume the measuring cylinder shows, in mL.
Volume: 60 mL
